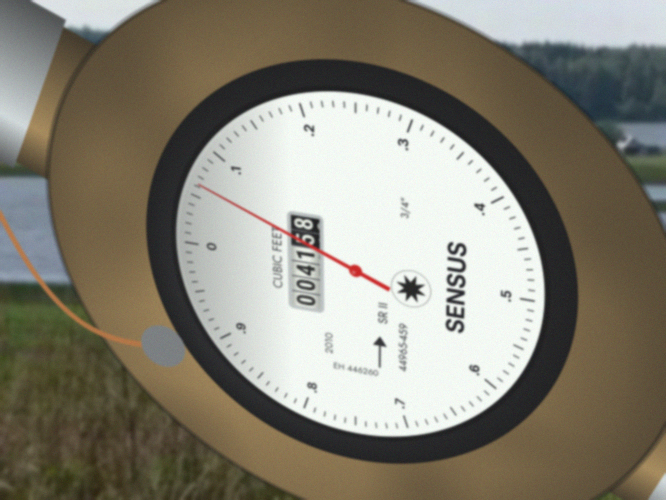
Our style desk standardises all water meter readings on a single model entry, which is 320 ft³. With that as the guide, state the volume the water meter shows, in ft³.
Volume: 4158.06 ft³
